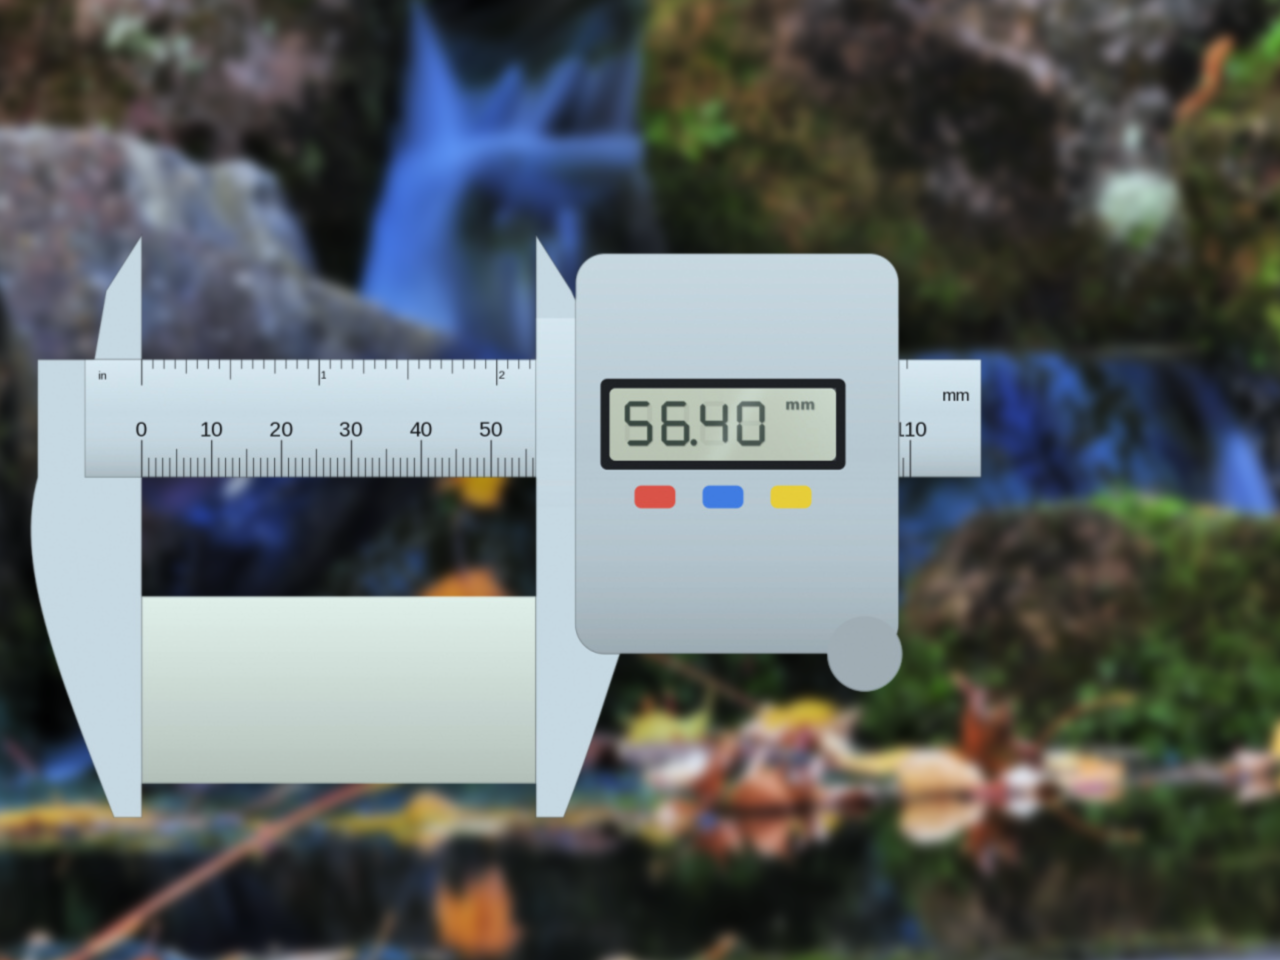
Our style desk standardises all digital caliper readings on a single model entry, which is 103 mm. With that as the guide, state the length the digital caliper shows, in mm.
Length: 56.40 mm
